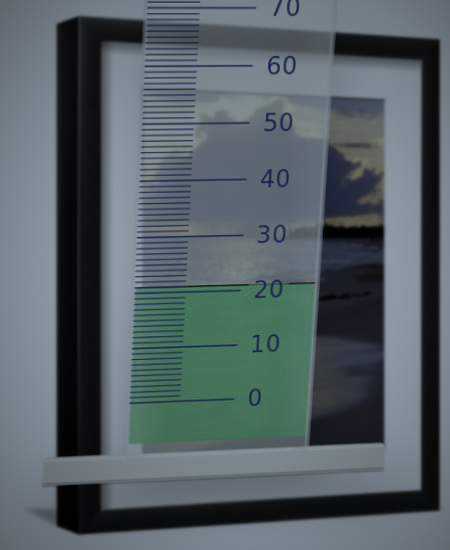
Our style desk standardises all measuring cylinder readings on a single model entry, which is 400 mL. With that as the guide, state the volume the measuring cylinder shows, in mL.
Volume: 21 mL
